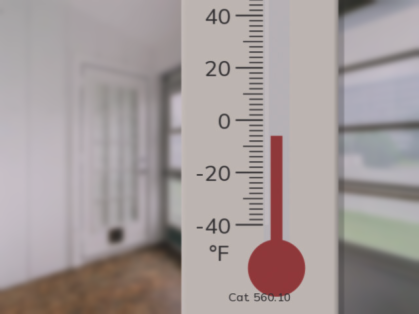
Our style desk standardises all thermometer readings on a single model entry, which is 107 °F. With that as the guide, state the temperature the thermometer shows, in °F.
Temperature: -6 °F
